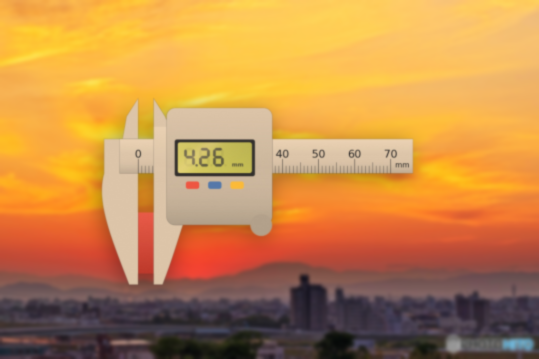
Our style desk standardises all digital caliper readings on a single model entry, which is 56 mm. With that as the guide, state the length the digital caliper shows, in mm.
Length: 4.26 mm
